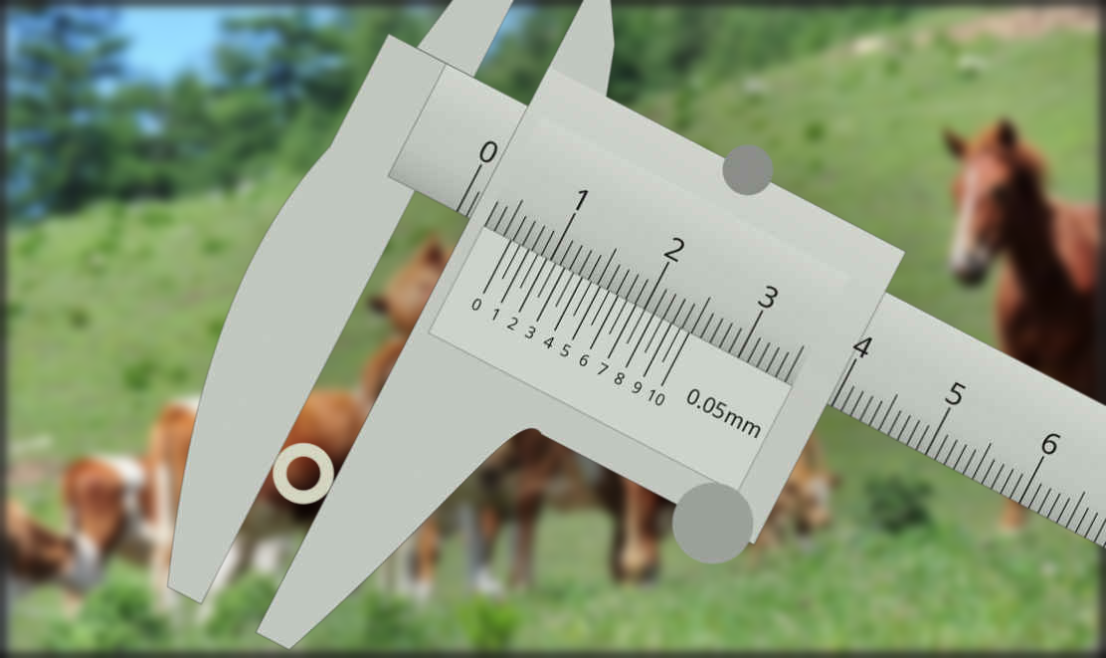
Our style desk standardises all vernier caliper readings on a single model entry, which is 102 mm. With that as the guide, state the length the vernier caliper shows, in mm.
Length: 5.8 mm
